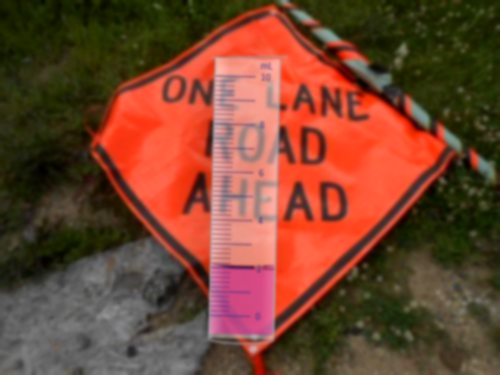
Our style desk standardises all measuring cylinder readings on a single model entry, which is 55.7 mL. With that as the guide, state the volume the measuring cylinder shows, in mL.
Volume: 2 mL
